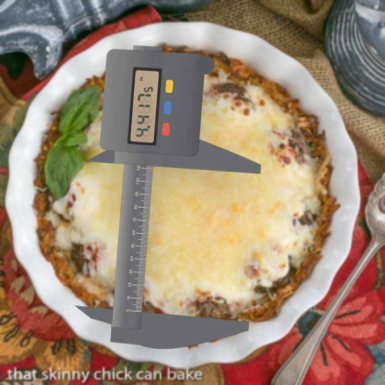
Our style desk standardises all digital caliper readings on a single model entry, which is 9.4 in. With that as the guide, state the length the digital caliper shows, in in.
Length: 4.4175 in
